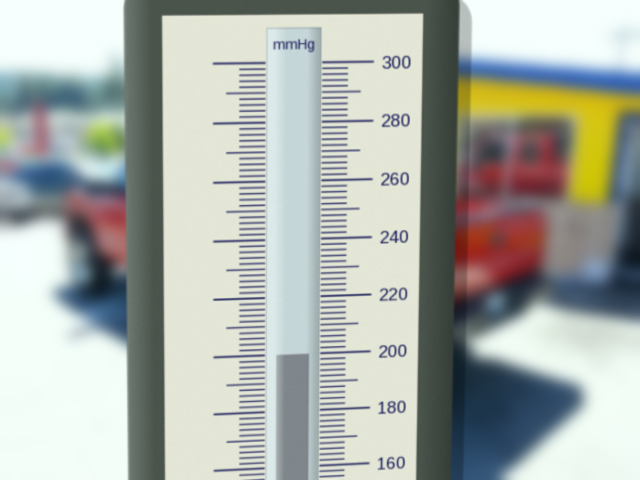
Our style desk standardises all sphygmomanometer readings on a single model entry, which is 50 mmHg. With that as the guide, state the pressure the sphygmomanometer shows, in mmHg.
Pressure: 200 mmHg
